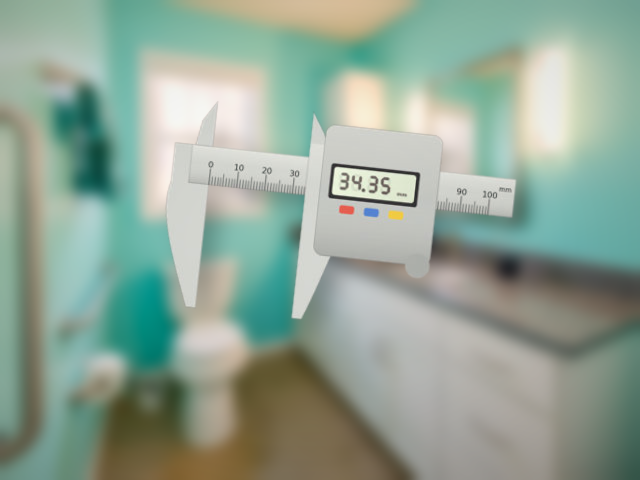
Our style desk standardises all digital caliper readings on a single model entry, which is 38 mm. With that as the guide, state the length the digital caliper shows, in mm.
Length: 34.35 mm
